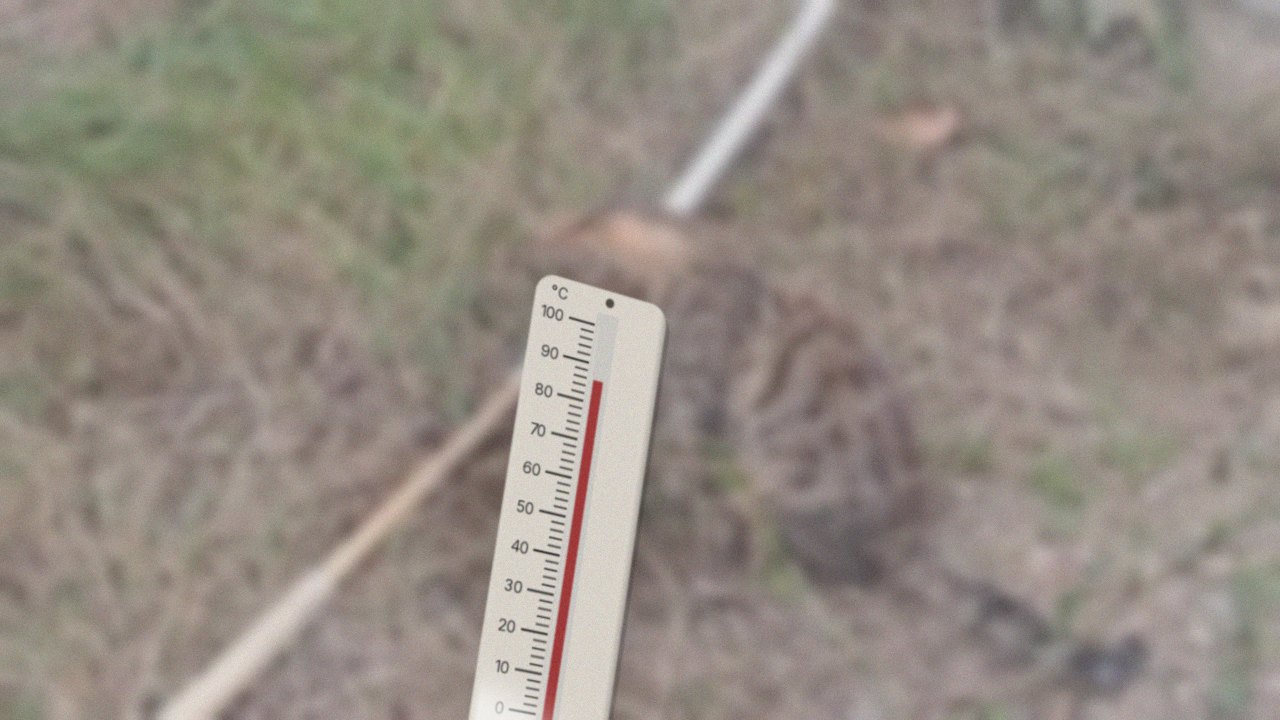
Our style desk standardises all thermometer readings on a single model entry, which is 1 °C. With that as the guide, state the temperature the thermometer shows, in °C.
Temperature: 86 °C
